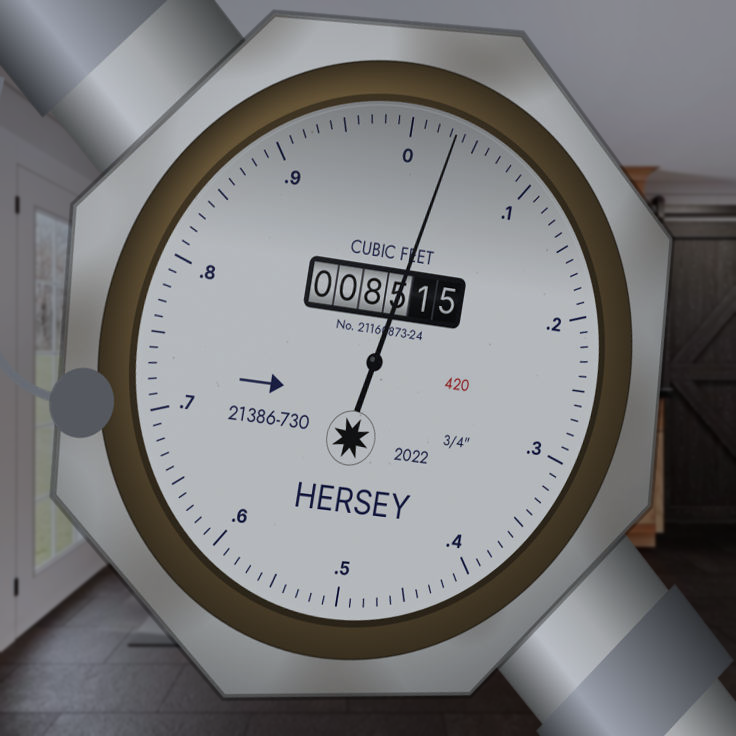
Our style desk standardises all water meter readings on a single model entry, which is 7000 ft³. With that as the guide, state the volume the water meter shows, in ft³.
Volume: 8515.03 ft³
